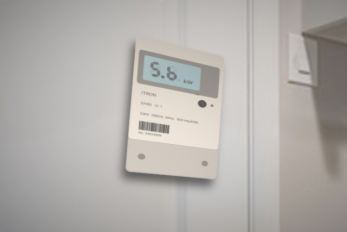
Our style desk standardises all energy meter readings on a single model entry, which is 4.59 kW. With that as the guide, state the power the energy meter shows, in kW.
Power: 5.6 kW
